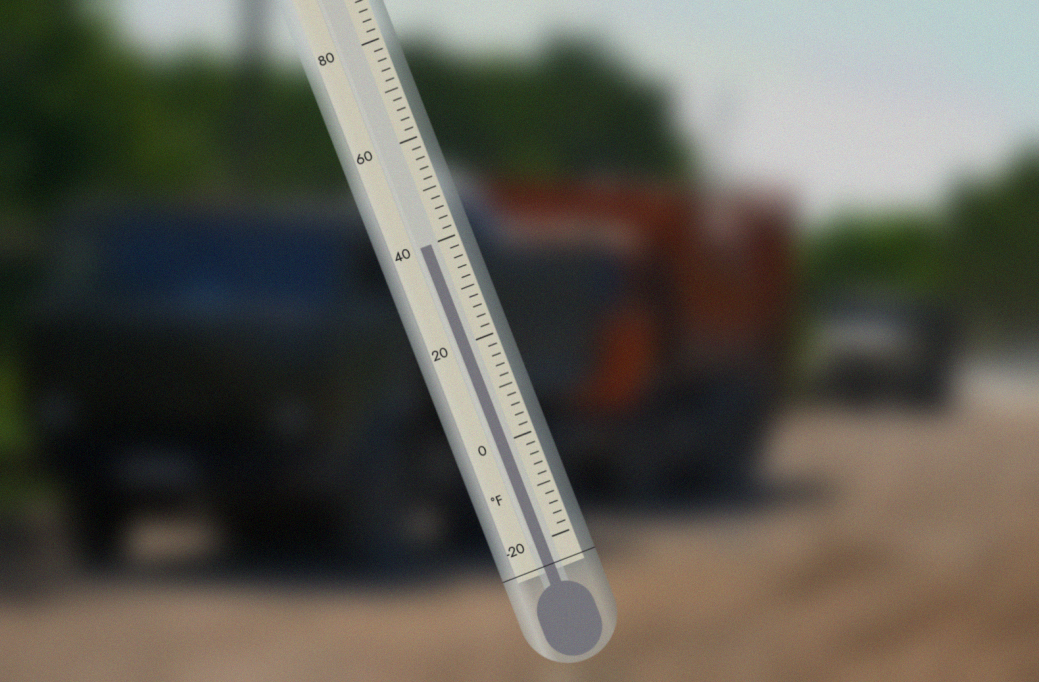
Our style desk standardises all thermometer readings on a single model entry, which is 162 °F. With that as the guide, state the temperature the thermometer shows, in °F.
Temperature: 40 °F
